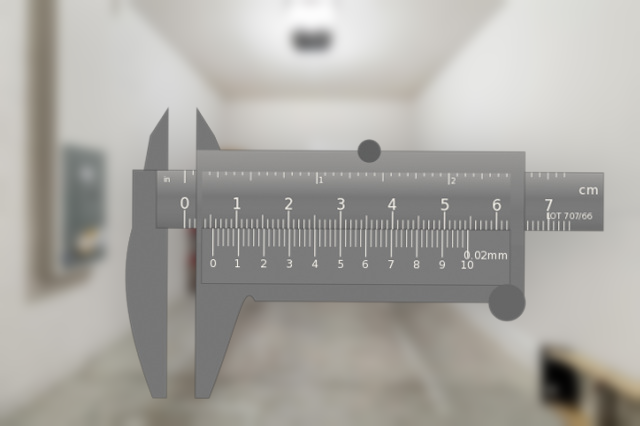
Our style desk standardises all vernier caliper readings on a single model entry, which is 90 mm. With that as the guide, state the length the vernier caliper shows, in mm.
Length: 5.5 mm
